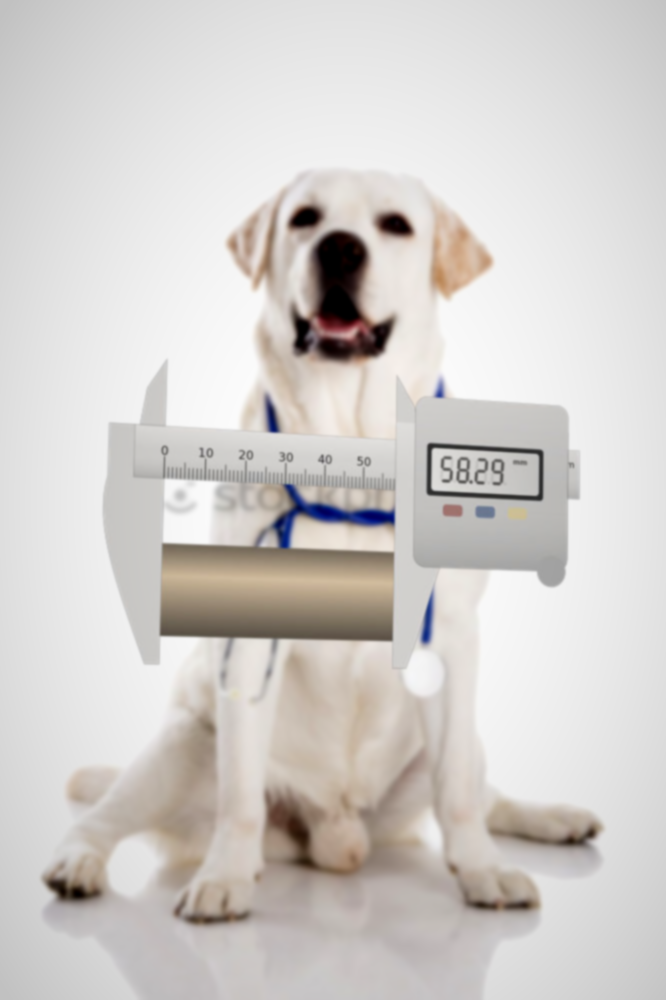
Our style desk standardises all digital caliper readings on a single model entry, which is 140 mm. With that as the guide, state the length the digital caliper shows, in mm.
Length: 58.29 mm
